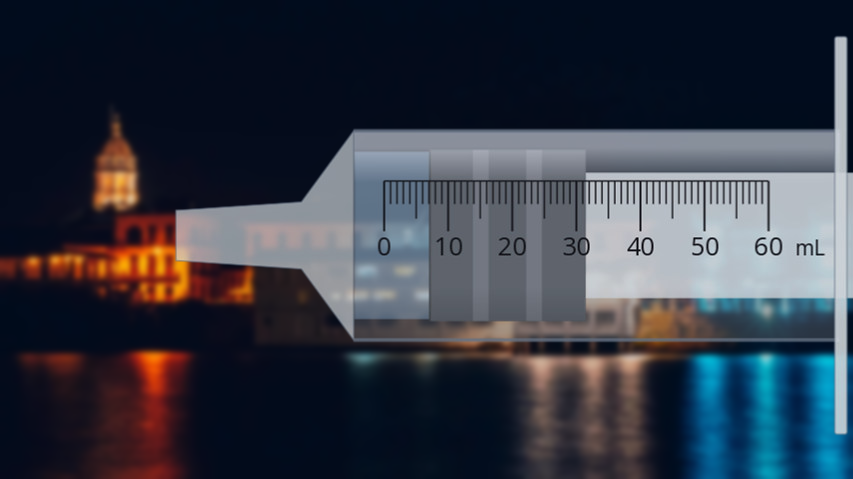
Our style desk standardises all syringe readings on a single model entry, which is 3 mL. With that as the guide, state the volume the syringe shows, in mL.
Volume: 7 mL
